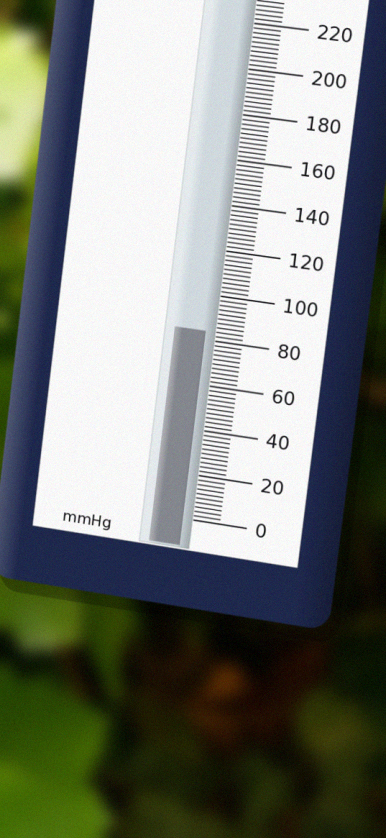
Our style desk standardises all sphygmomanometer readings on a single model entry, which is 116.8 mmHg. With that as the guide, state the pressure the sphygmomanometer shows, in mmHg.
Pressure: 84 mmHg
